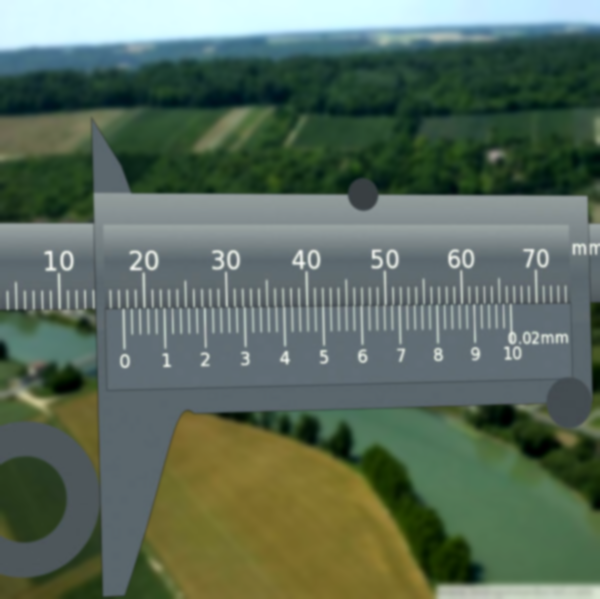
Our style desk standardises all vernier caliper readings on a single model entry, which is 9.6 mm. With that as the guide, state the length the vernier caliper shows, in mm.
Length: 17.5 mm
